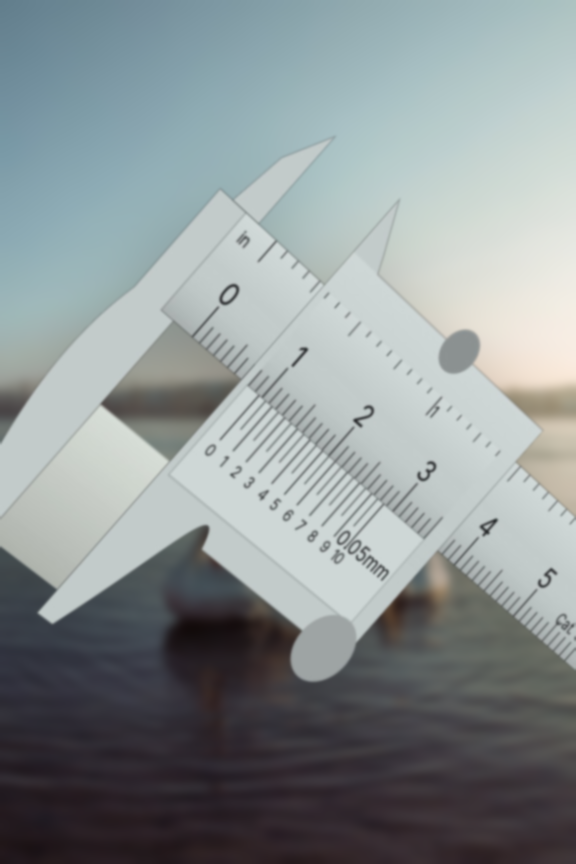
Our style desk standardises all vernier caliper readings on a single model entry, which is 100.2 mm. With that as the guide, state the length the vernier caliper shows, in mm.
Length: 9.6 mm
